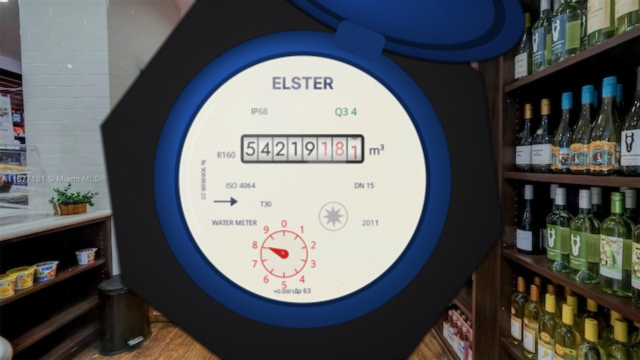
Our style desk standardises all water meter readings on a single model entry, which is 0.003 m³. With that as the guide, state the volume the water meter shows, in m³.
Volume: 54219.1808 m³
